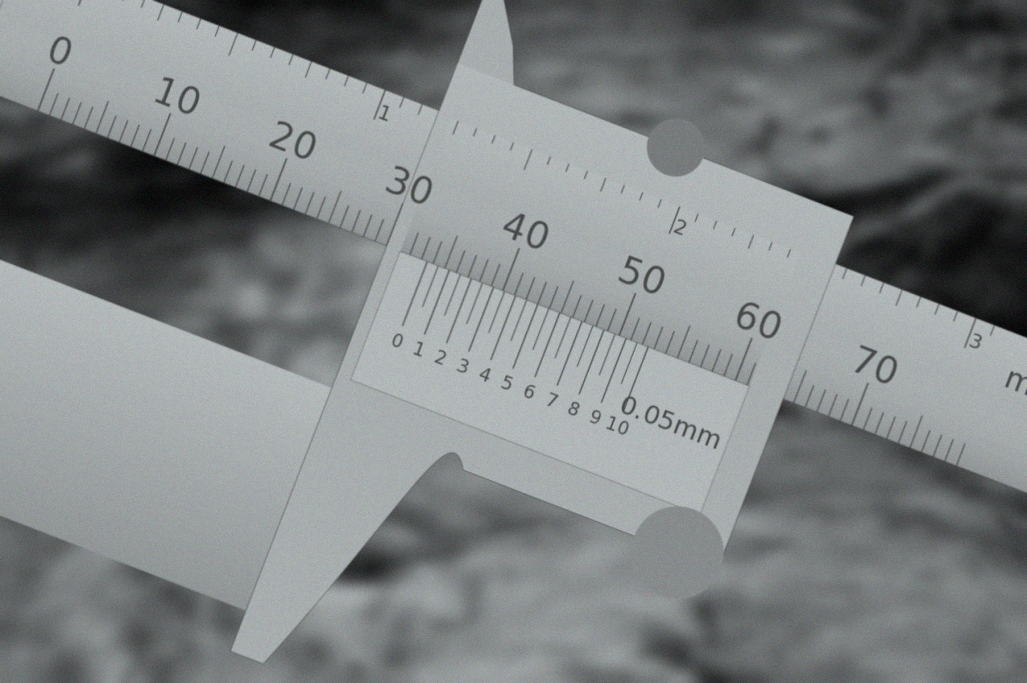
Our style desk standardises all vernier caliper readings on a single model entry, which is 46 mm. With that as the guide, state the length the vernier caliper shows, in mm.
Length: 33.5 mm
